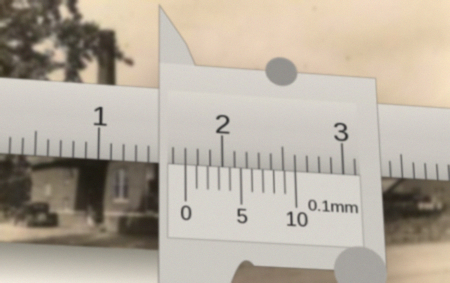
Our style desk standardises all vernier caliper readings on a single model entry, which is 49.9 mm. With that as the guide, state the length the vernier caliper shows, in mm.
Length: 17.0 mm
